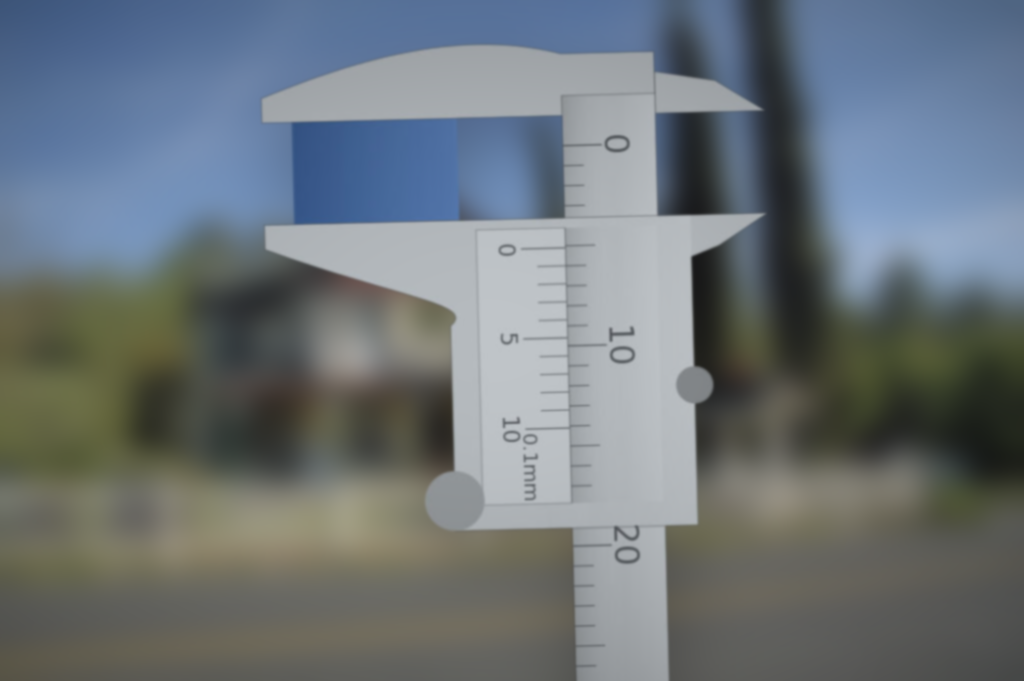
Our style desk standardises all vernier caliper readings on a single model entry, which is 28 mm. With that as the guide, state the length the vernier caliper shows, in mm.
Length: 5.1 mm
